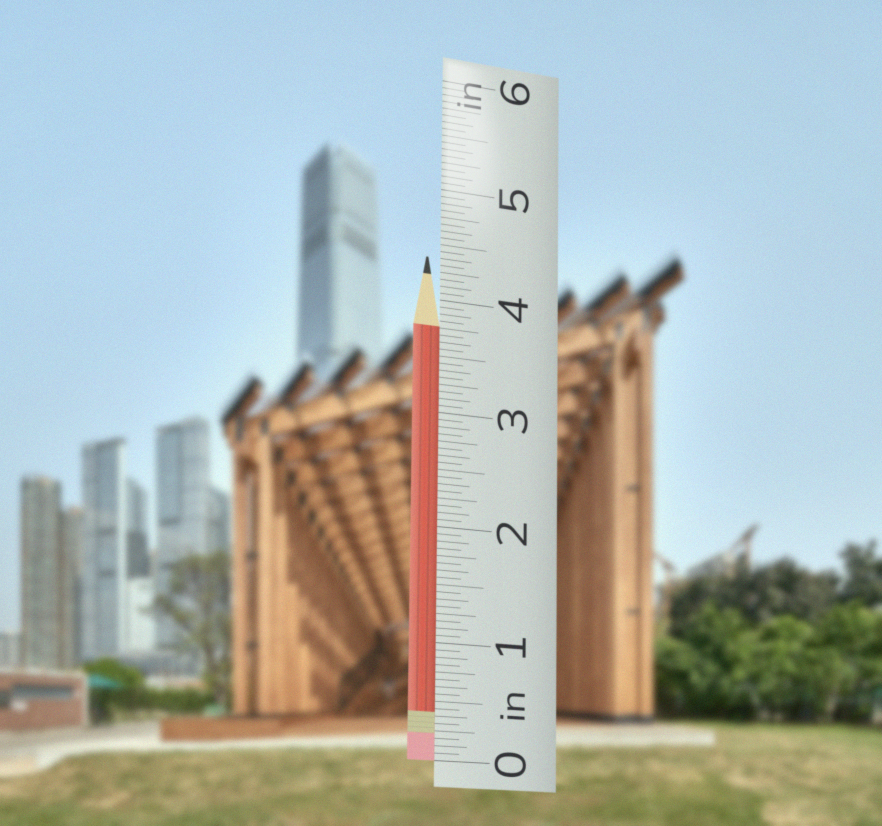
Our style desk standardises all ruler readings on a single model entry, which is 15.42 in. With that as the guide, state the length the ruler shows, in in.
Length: 4.375 in
